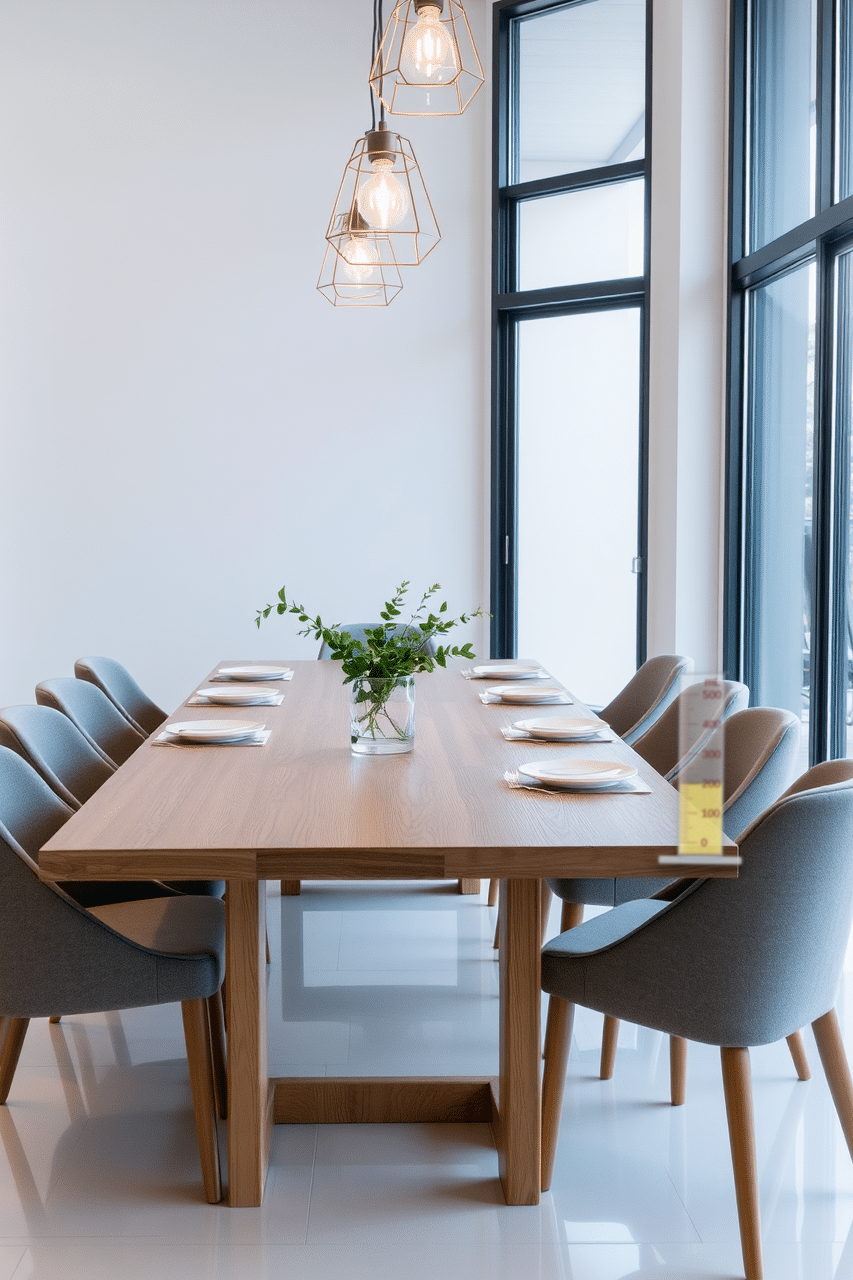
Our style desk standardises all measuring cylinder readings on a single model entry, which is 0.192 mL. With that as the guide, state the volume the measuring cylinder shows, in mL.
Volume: 200 mL
